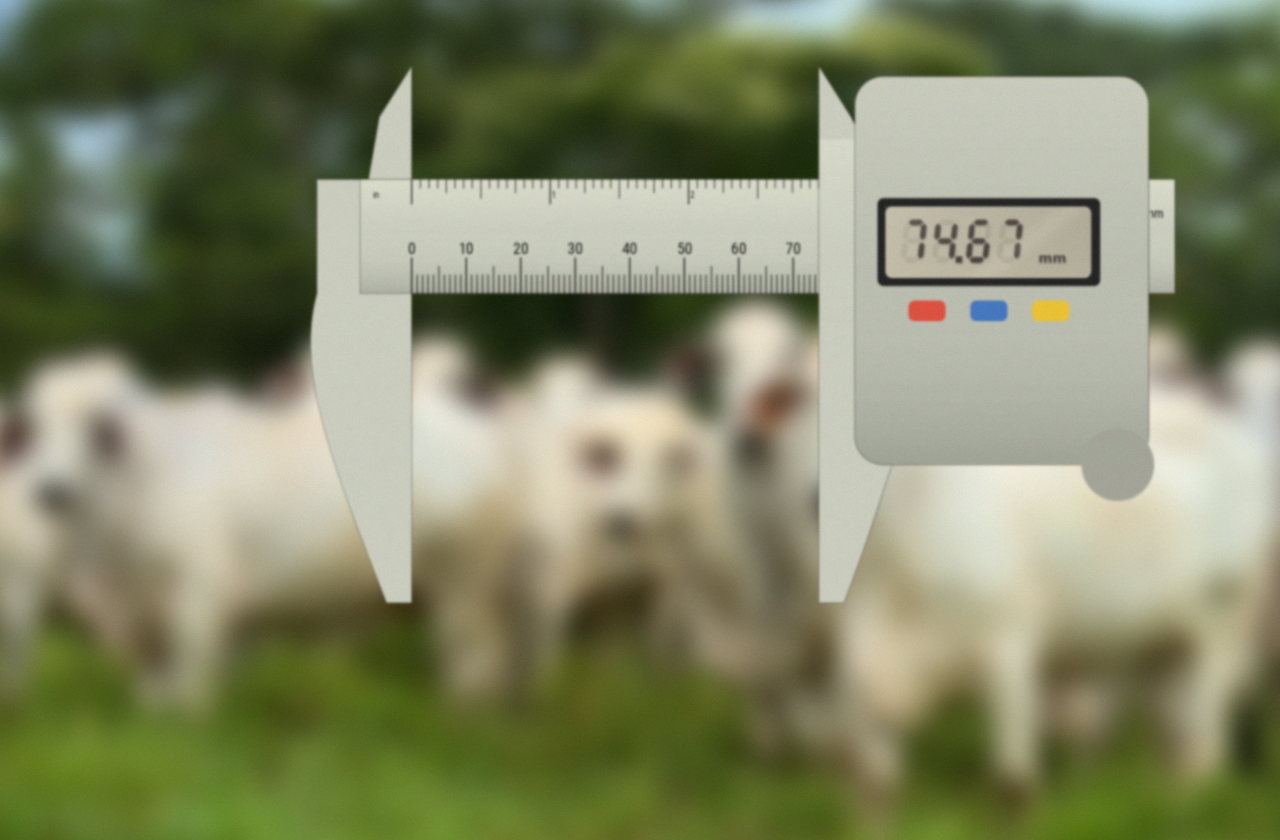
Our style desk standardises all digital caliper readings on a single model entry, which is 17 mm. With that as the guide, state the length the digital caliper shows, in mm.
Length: 74.67 mm
